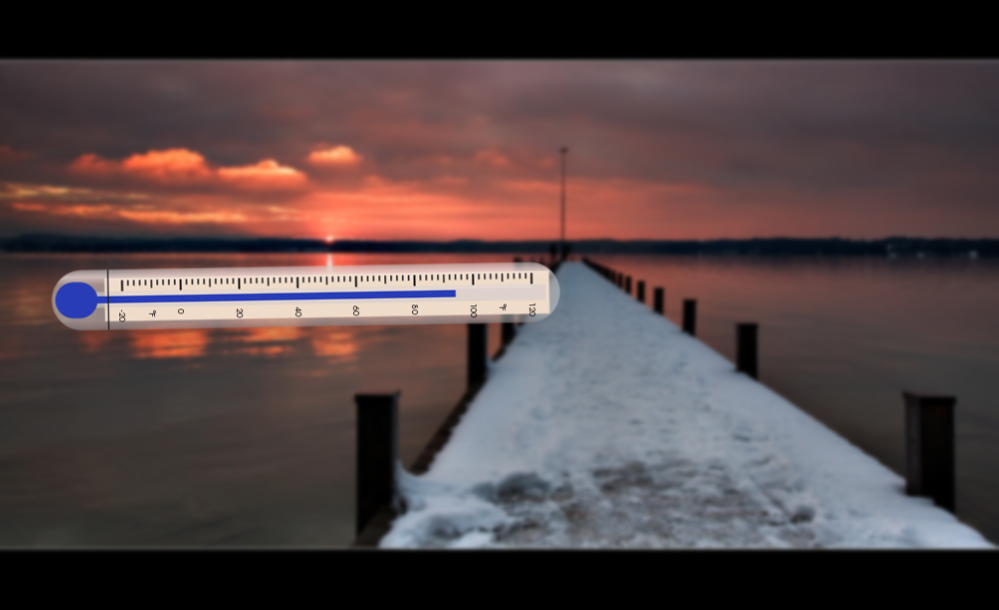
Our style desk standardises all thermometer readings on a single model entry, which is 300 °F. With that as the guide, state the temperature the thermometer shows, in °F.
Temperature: 94 °F
